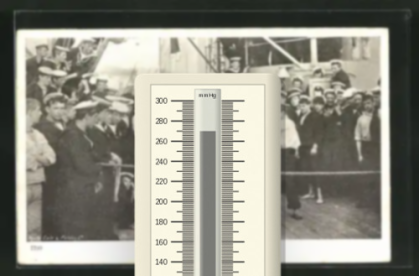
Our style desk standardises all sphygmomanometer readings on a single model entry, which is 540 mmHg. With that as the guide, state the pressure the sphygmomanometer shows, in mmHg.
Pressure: 270 mmHg
